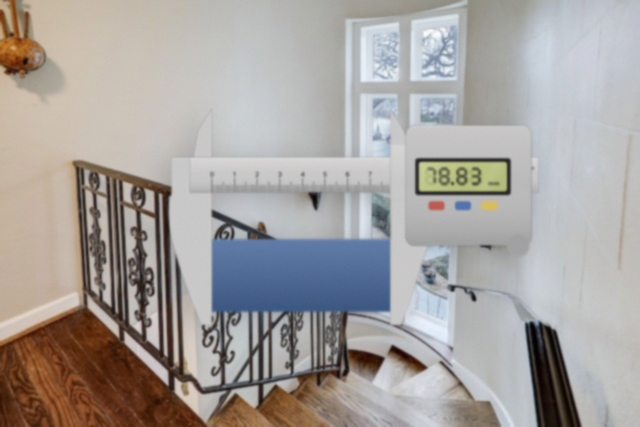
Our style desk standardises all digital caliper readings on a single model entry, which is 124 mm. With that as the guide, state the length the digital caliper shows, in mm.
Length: 78.83 mm
